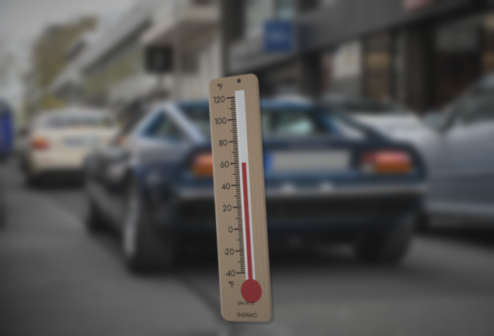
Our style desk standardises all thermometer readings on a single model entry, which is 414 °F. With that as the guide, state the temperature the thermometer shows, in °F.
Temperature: 60 °F
